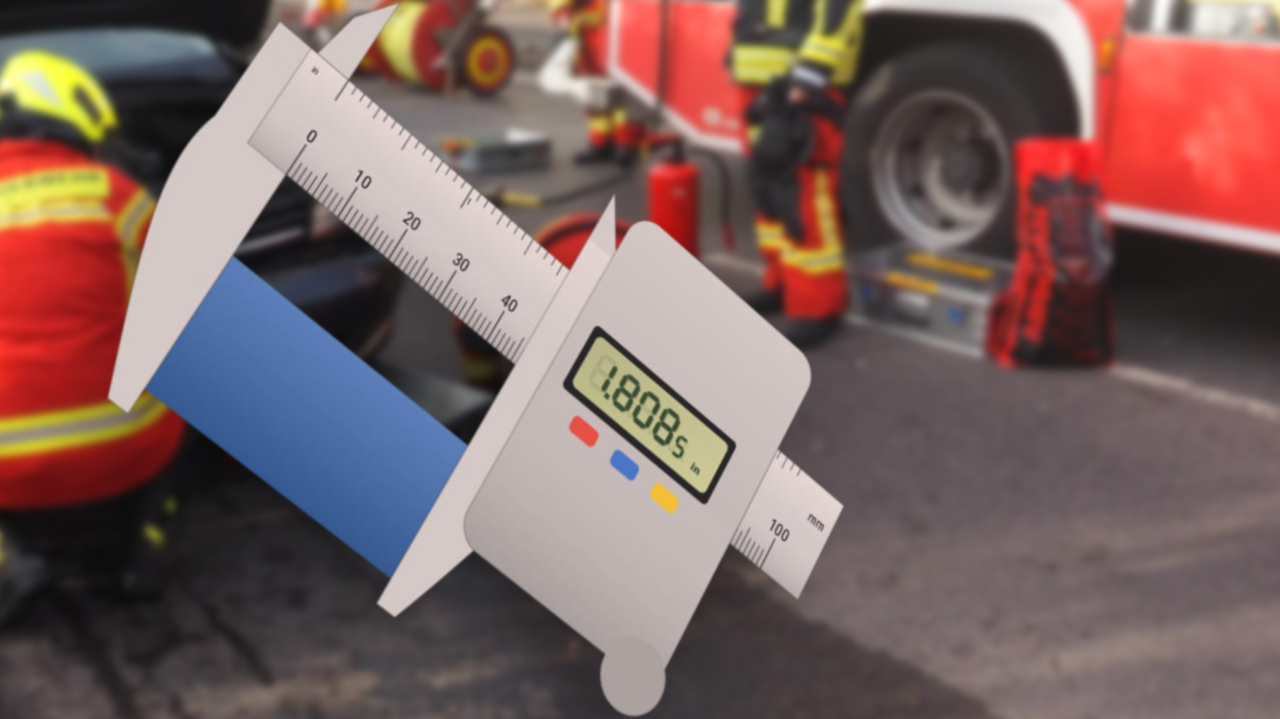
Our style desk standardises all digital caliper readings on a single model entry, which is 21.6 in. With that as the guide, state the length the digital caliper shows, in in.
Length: 1.8085 in
